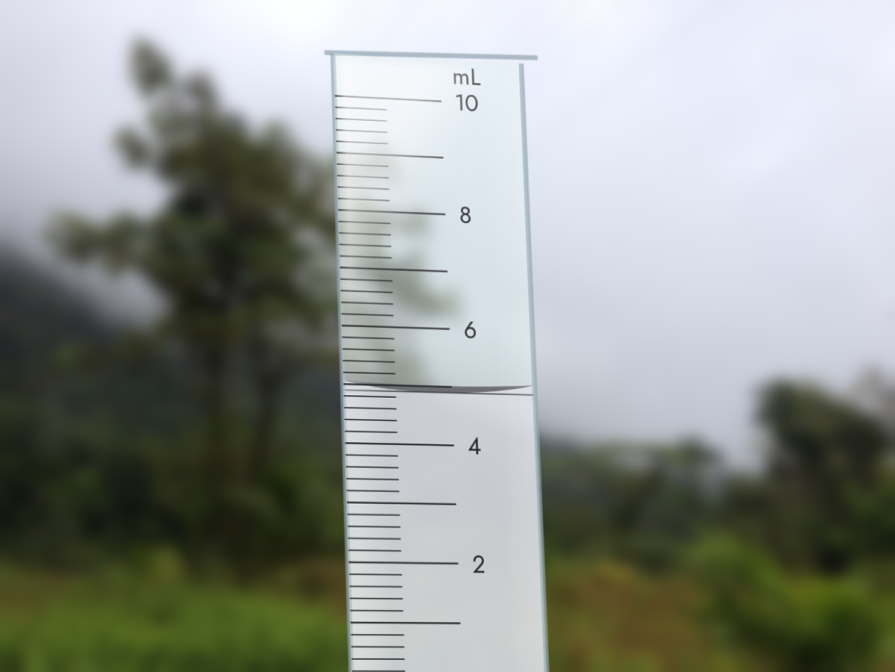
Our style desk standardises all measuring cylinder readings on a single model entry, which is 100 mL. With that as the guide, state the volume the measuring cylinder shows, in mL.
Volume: 4.9 mL
